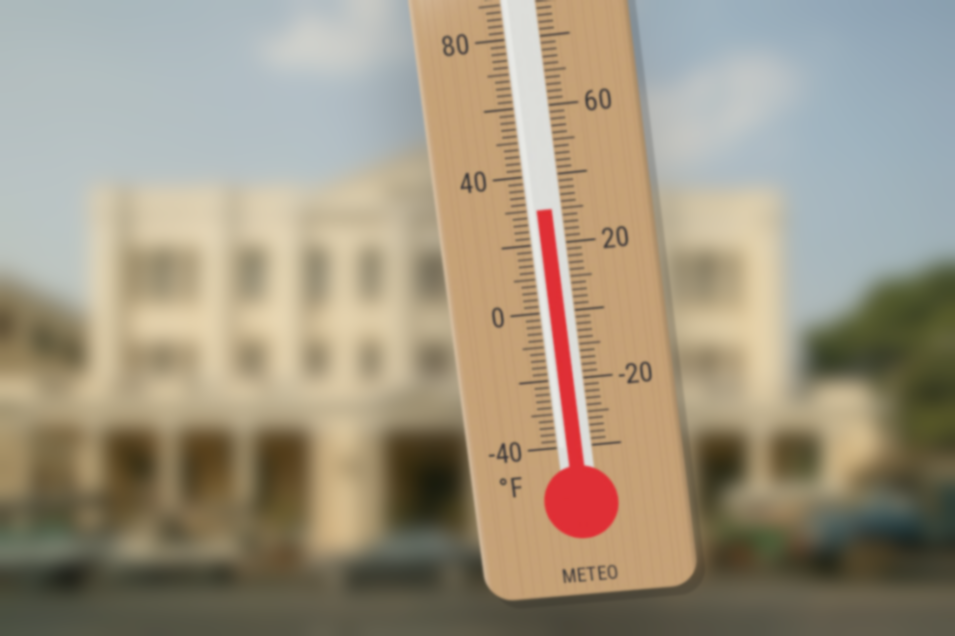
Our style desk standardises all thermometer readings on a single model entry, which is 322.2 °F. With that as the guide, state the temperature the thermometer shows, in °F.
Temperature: 30 °F
